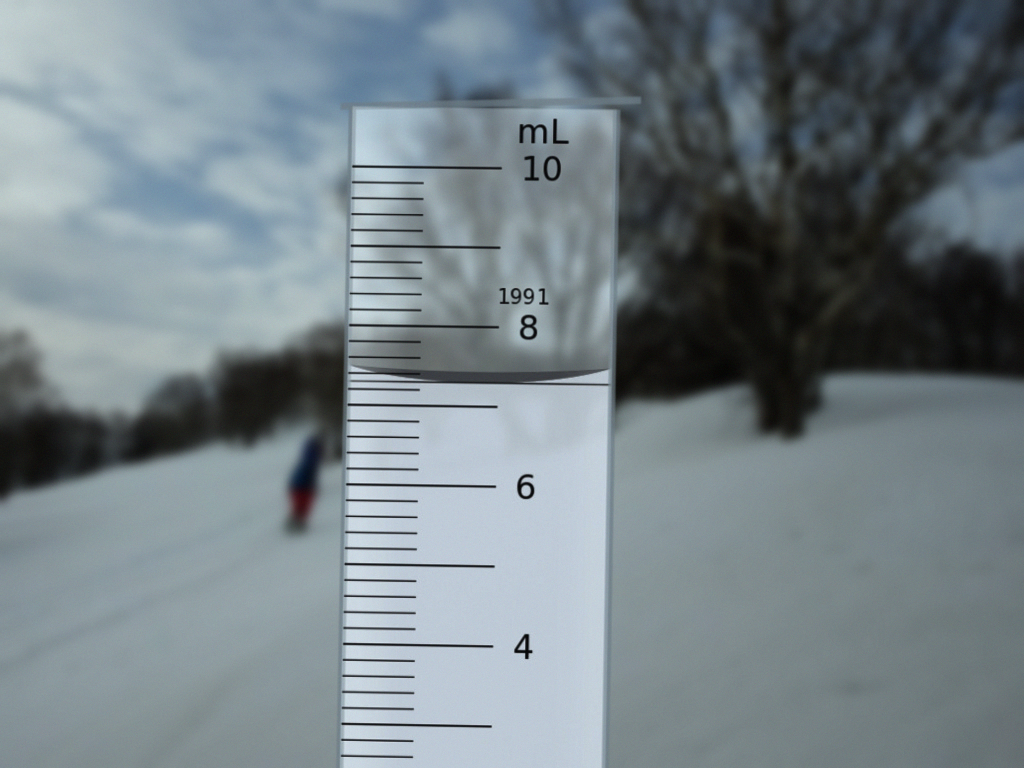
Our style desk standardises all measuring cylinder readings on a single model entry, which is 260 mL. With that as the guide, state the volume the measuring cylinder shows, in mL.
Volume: 7.3 mL
